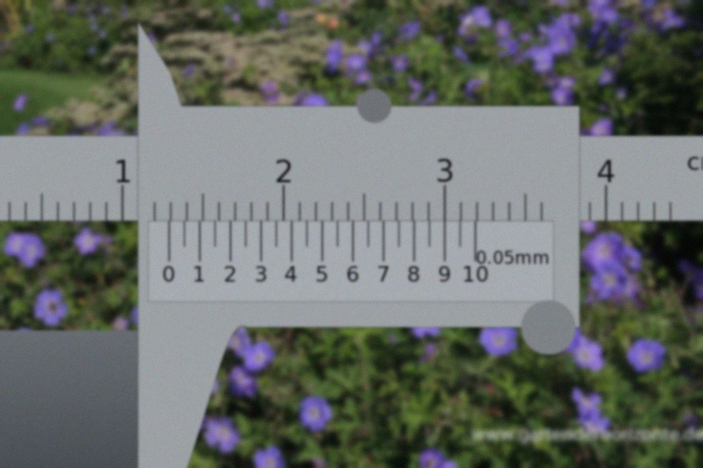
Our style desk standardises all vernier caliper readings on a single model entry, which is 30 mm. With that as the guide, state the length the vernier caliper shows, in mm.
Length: 12.9 mm
